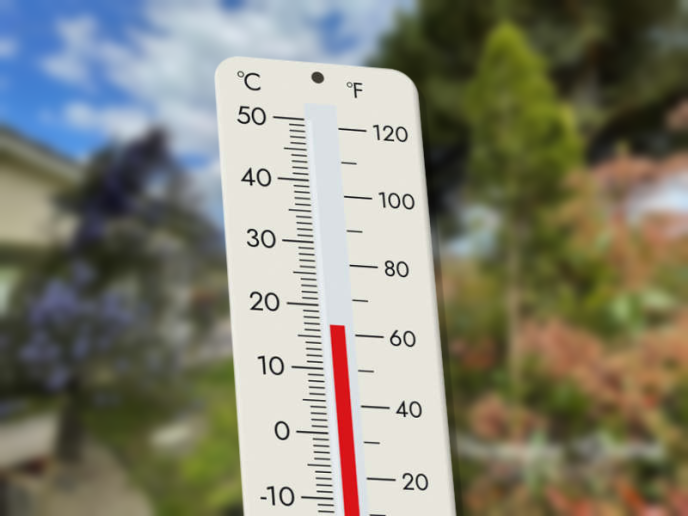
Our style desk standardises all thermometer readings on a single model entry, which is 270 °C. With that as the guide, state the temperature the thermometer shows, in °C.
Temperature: 17 °C
